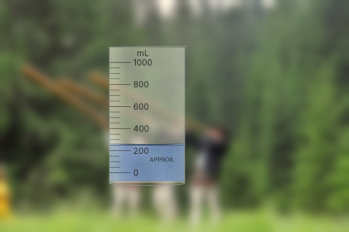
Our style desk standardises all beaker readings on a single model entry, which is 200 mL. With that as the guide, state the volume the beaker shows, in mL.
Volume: 250 mL
